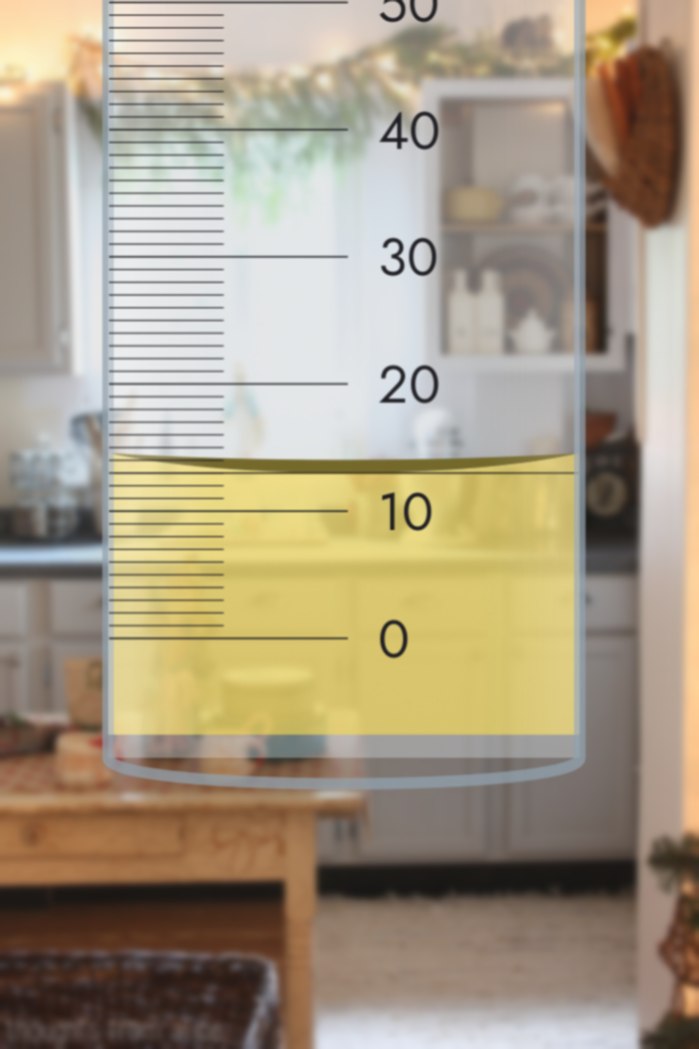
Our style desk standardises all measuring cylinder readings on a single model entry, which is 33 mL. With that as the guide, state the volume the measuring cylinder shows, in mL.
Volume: 13 mL
